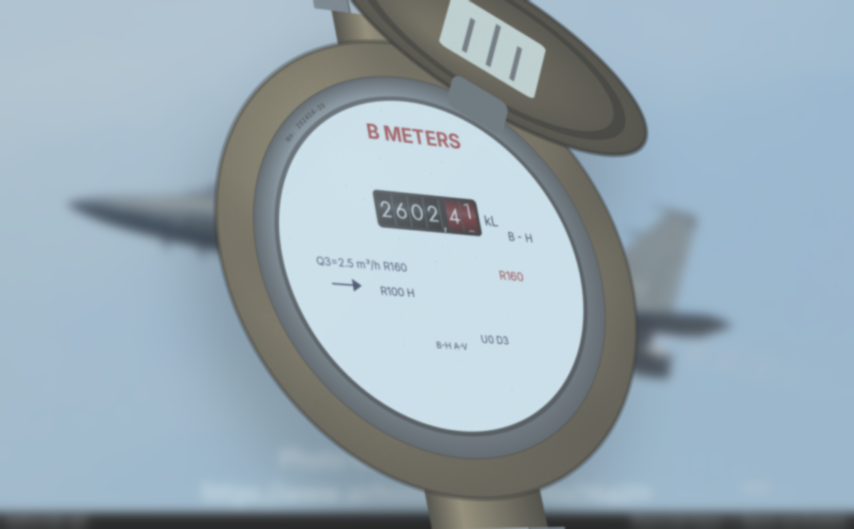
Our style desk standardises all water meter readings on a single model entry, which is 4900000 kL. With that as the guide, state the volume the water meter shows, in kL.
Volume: 2602.41 kL
